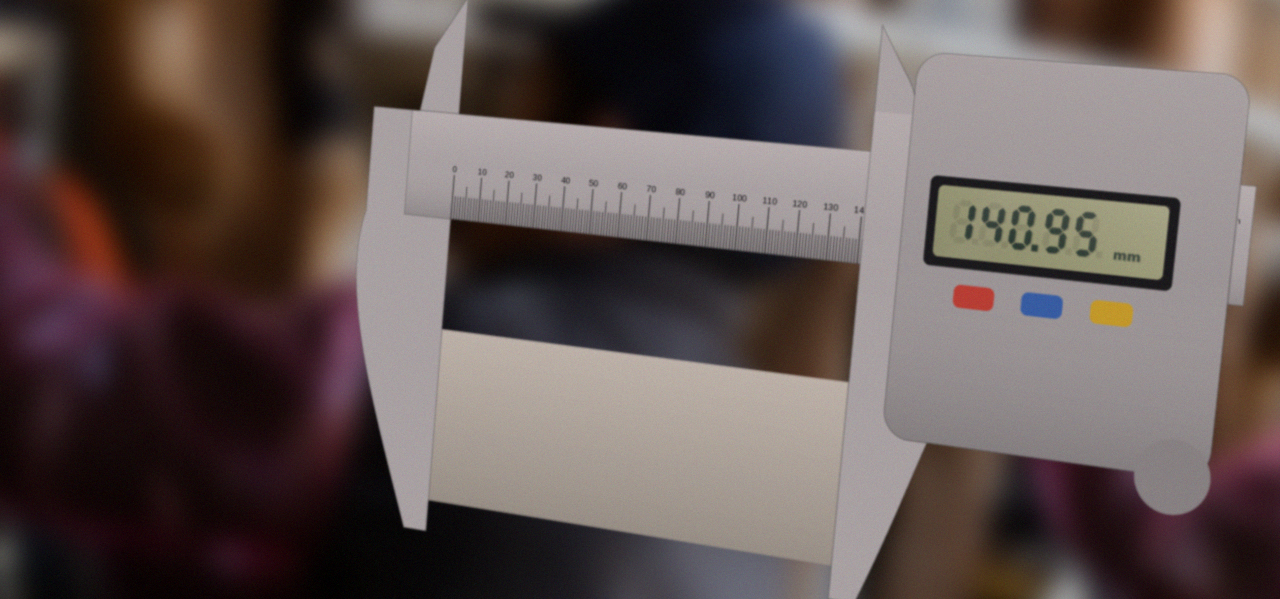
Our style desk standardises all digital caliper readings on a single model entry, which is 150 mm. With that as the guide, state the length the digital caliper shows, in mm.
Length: 140.95 mm
